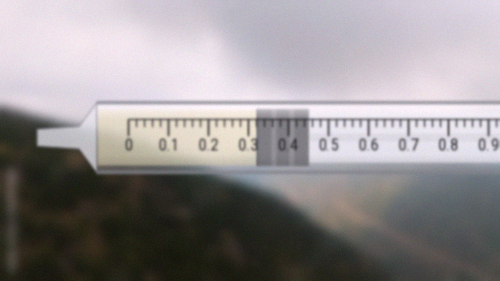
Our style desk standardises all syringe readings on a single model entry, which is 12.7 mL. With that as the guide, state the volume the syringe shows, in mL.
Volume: 0.32 mL
